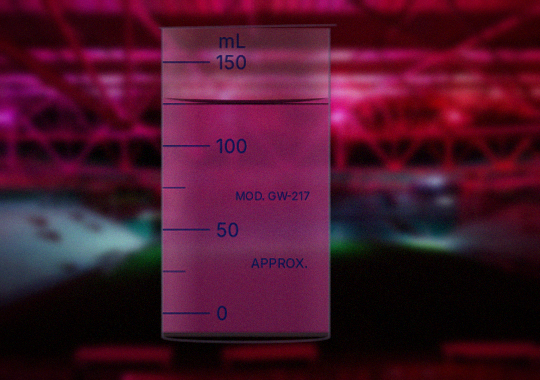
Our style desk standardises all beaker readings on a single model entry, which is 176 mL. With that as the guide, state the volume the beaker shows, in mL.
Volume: 125 mL
